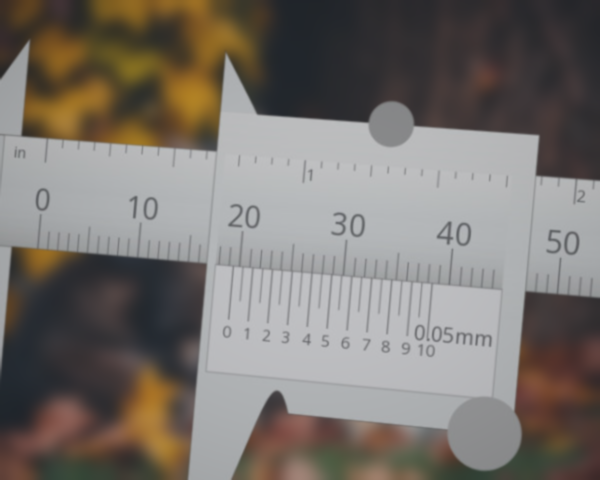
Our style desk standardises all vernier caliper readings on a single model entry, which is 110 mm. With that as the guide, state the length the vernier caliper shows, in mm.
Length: 19.4 mm
